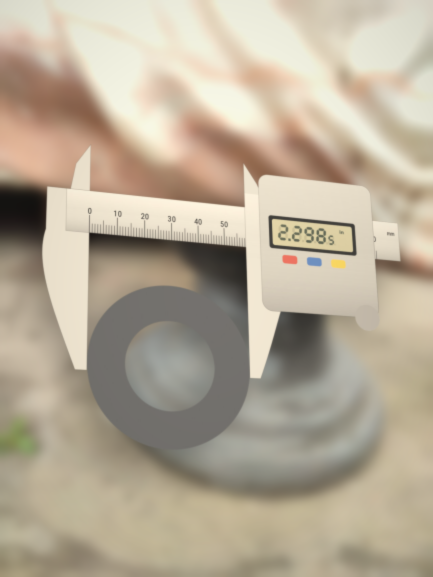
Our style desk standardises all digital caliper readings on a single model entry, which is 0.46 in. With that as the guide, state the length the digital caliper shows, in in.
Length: 2.2985 in
